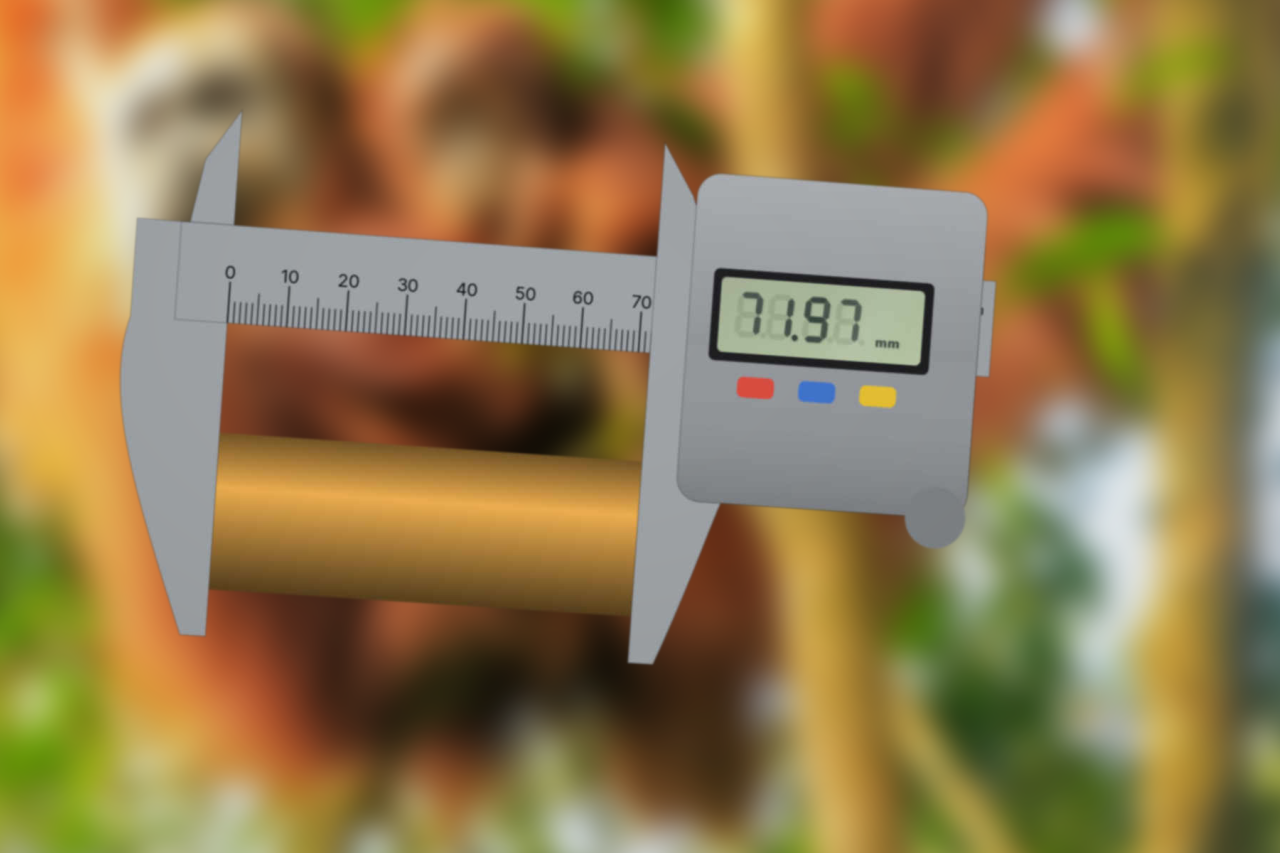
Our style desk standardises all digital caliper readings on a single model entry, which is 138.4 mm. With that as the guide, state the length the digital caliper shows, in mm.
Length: 71.97 mm
